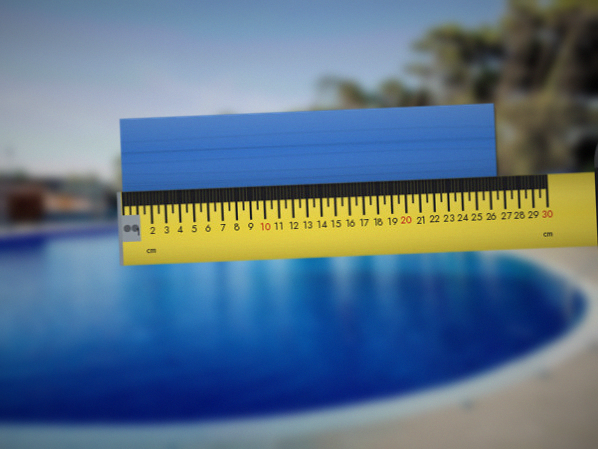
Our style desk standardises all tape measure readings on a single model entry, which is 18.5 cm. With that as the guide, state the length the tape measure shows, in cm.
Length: 26.5 cm
